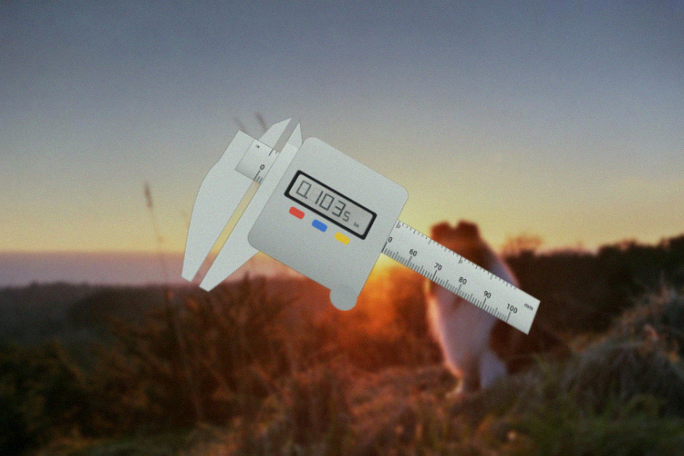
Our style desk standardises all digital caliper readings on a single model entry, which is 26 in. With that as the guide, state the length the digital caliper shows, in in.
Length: 0.1035 in
